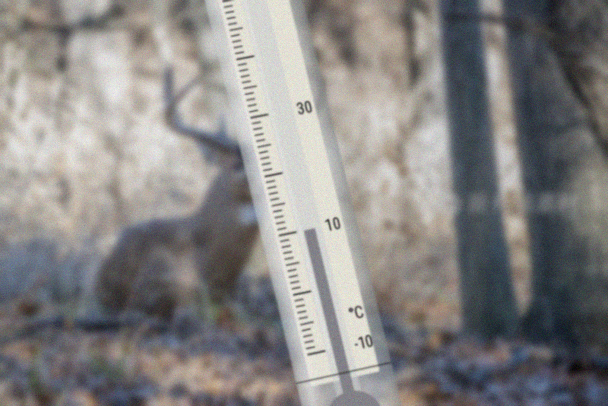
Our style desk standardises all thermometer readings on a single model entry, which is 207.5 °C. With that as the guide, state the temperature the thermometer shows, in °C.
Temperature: 10 °C
